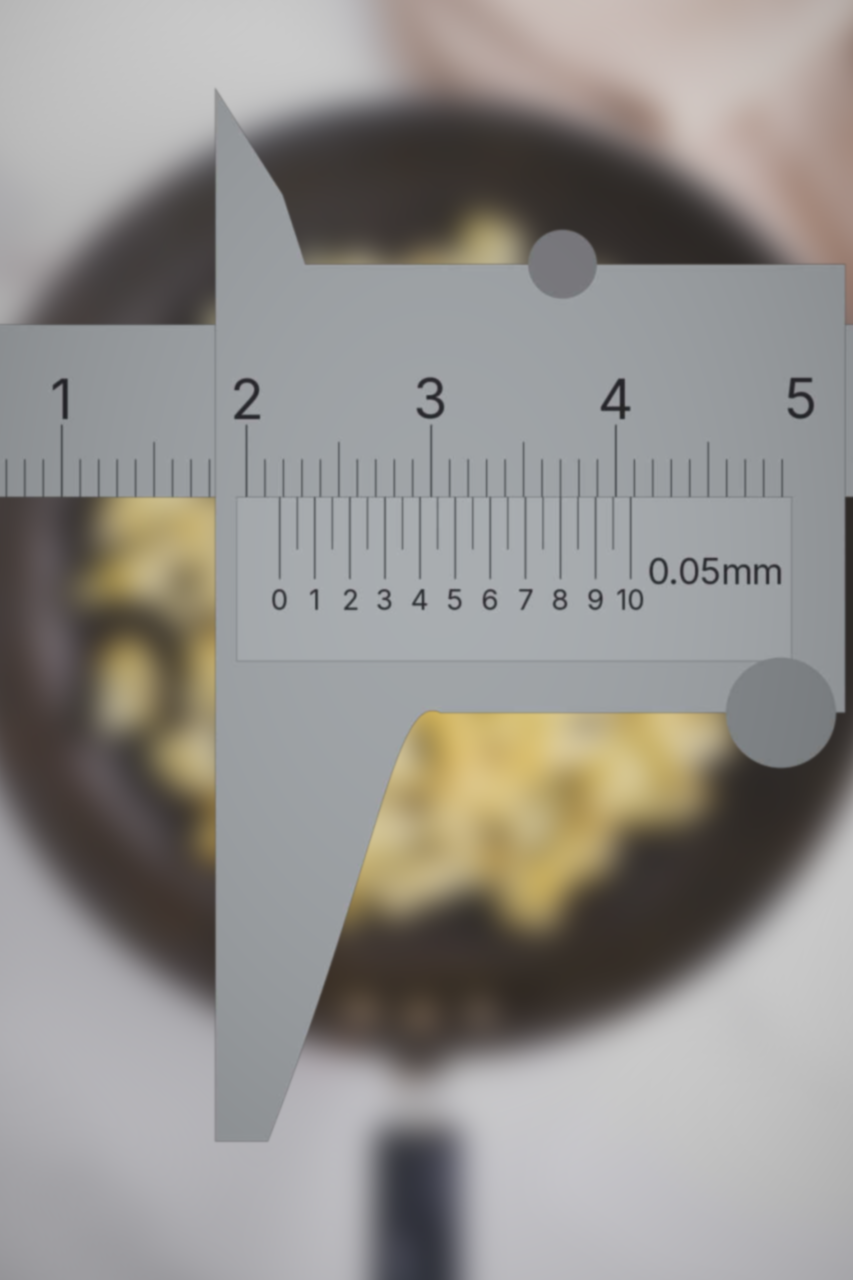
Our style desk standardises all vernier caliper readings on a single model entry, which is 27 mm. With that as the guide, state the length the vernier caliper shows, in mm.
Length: 21.8 mm
